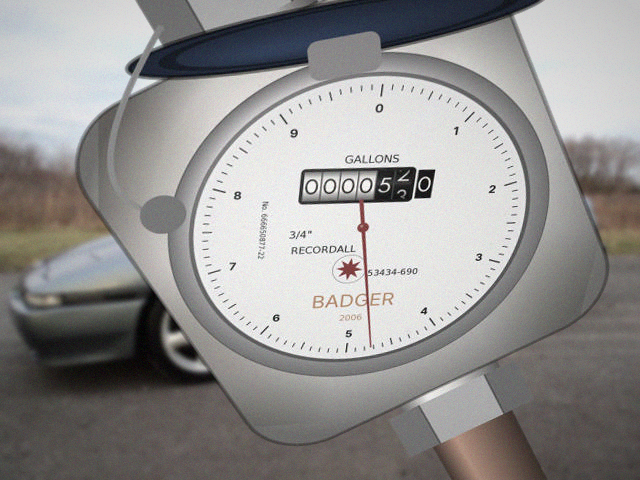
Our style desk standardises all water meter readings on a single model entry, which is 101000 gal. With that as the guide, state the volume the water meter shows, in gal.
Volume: 524.7 gal
